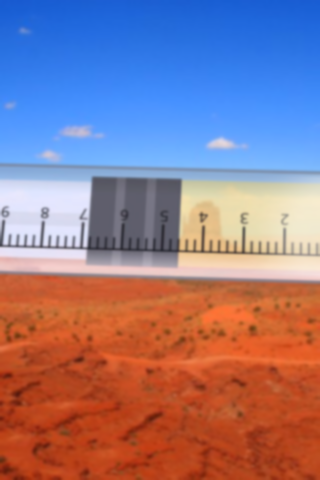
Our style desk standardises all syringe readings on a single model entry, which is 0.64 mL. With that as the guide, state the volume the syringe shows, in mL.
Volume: 4.6 mL
